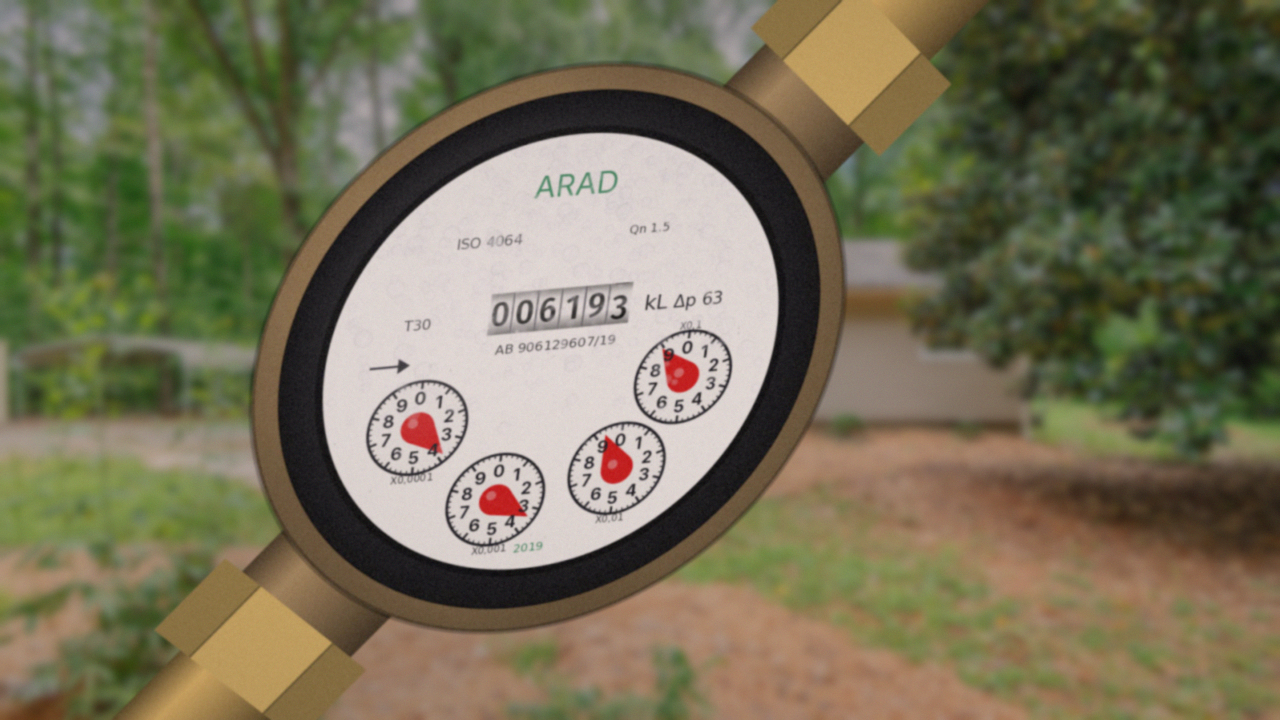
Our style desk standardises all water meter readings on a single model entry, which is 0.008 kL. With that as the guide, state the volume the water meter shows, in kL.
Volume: 6192.8933 kL
